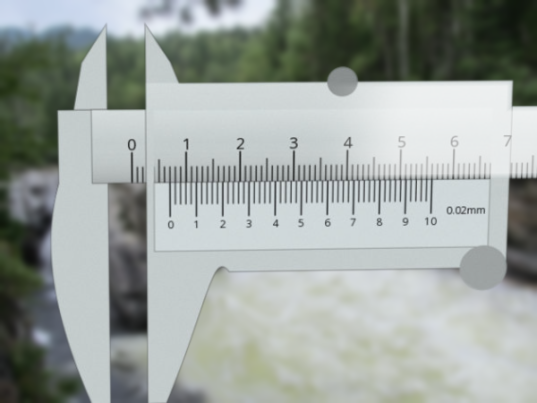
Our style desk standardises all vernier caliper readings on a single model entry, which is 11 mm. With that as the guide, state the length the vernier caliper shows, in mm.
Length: 7.0 mm
